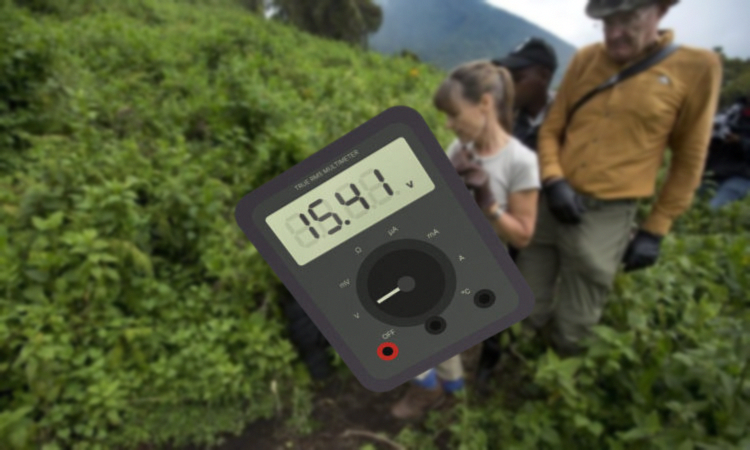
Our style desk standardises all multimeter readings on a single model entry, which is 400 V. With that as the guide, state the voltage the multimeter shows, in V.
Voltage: 15.41 V
